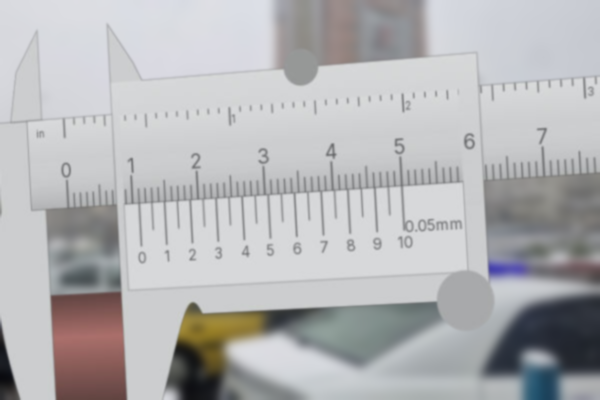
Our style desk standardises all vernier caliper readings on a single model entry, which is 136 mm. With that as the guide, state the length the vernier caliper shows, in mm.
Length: 11.0 mm
